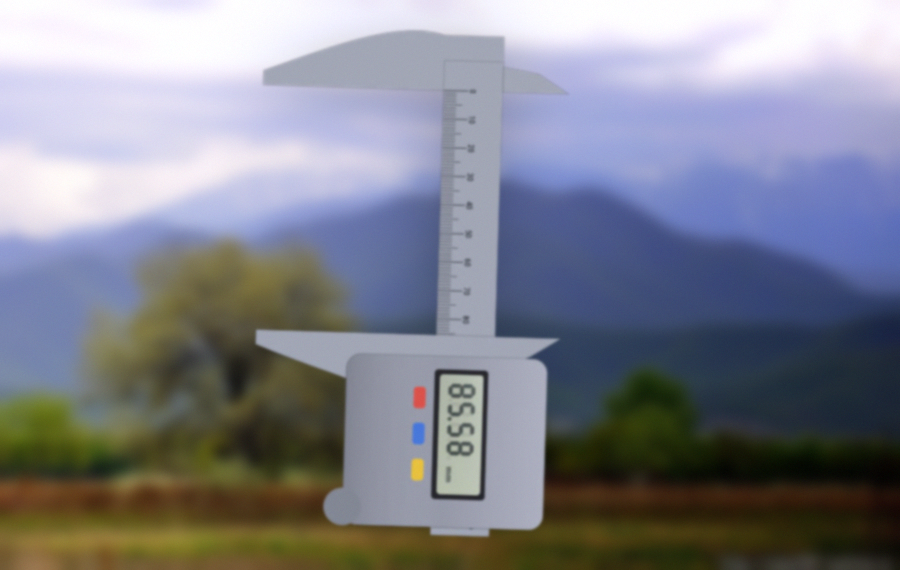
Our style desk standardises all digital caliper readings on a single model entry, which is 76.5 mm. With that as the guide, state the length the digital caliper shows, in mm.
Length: 85.58 mm
